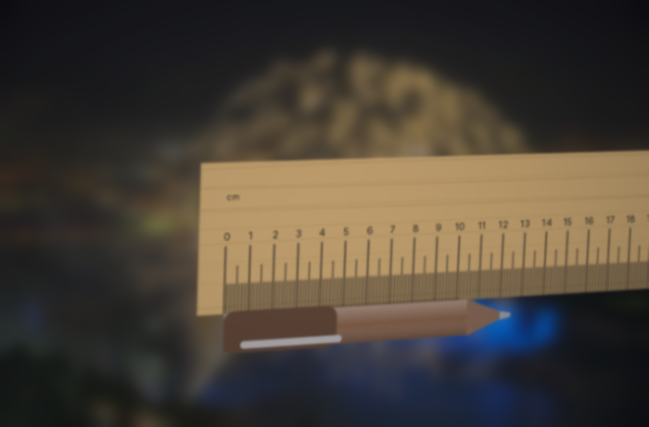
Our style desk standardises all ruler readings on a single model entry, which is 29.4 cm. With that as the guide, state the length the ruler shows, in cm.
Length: 12.5 cm
